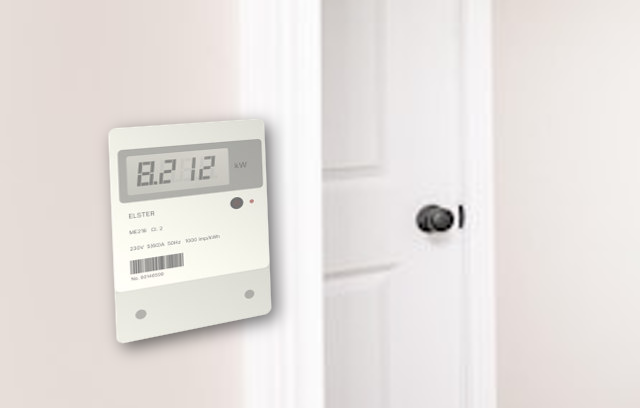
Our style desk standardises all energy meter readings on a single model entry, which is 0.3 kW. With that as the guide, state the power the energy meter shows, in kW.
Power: 8.212 kW
